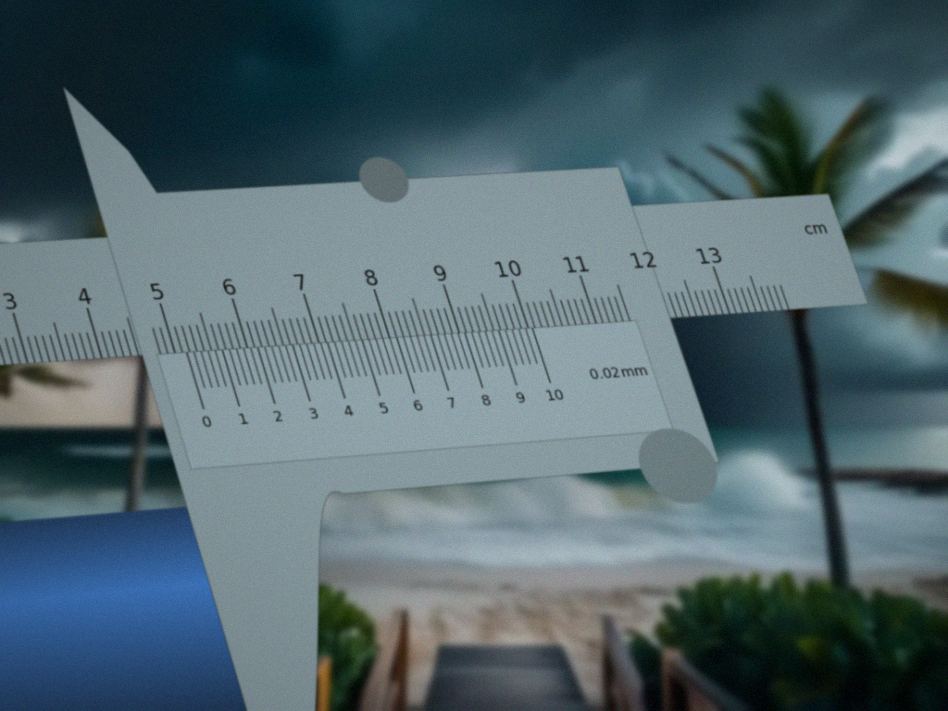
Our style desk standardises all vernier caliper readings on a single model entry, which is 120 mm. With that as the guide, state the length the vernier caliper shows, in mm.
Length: 51.6 mm
